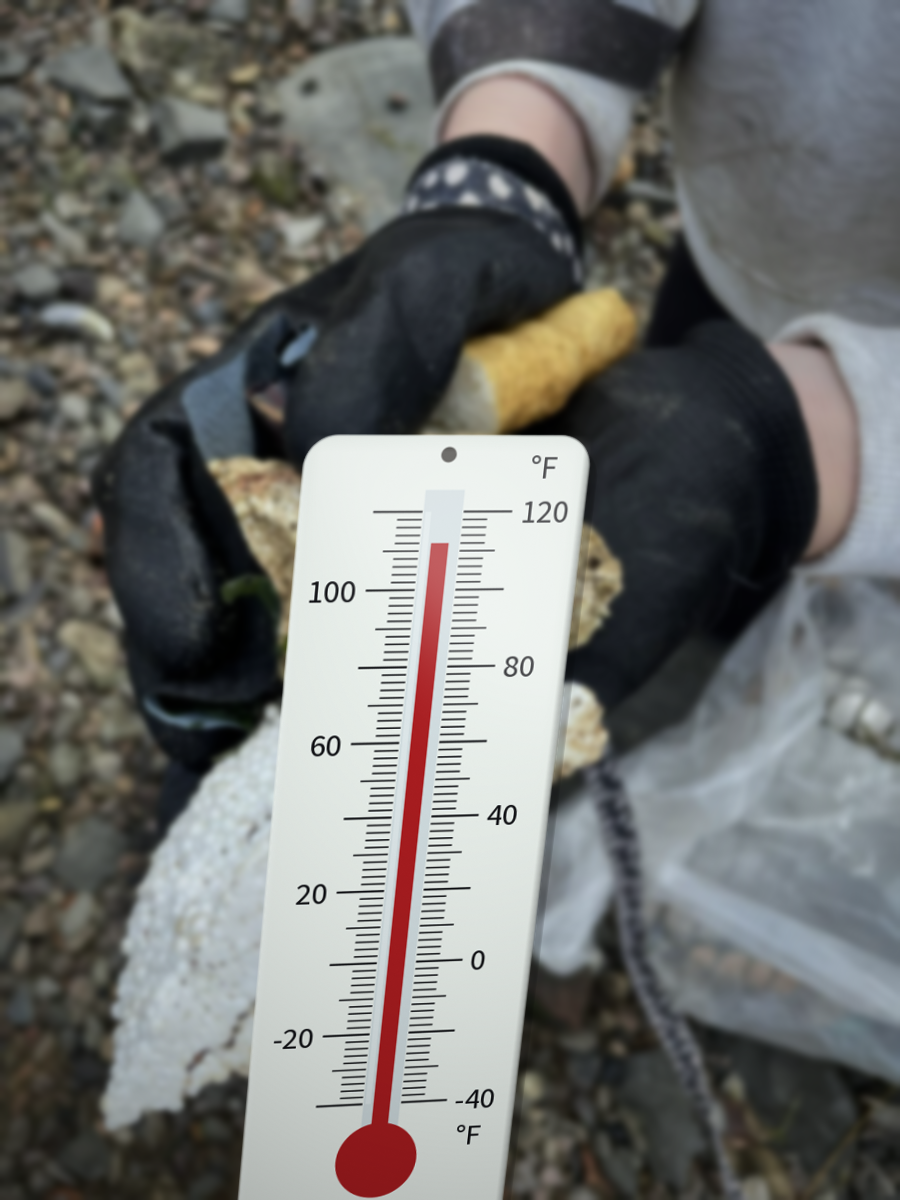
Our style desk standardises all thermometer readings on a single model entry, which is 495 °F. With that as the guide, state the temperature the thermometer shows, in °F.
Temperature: 112 °F
